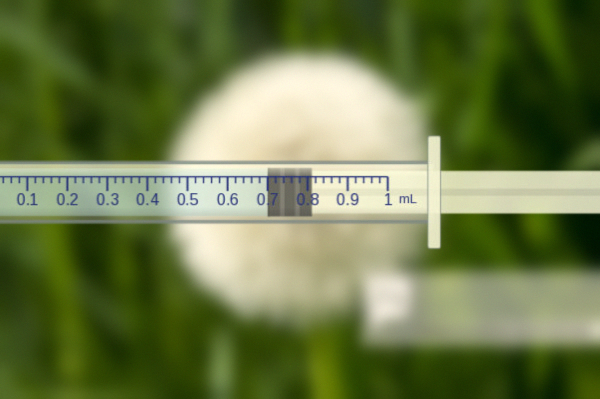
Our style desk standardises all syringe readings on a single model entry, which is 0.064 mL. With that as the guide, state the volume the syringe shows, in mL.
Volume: 0.7 mL
